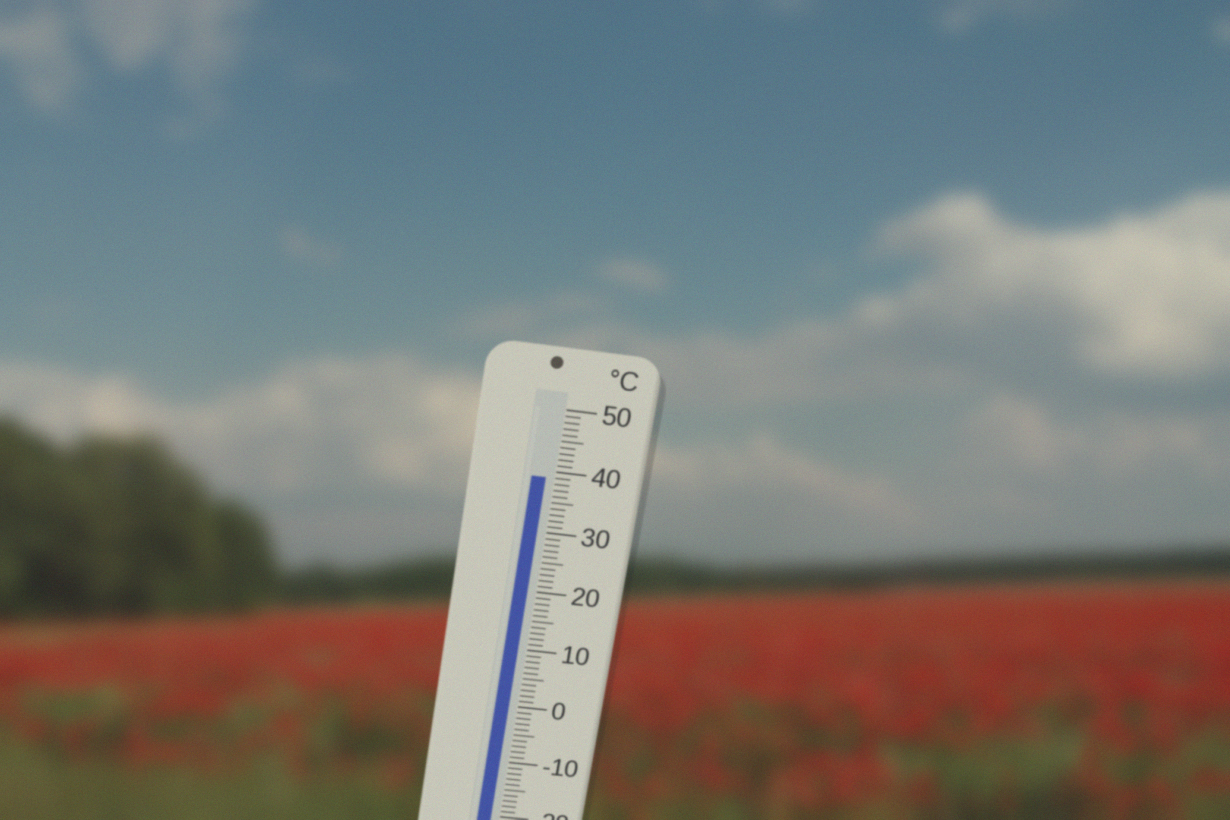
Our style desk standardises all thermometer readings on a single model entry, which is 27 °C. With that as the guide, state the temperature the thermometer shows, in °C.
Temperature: 39 °C
